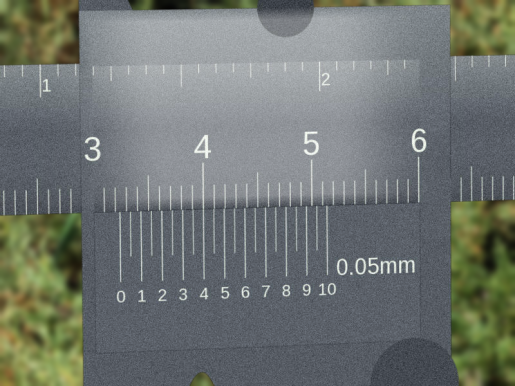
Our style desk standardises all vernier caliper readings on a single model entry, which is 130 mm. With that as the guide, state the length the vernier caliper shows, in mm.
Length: 32.4 mm
